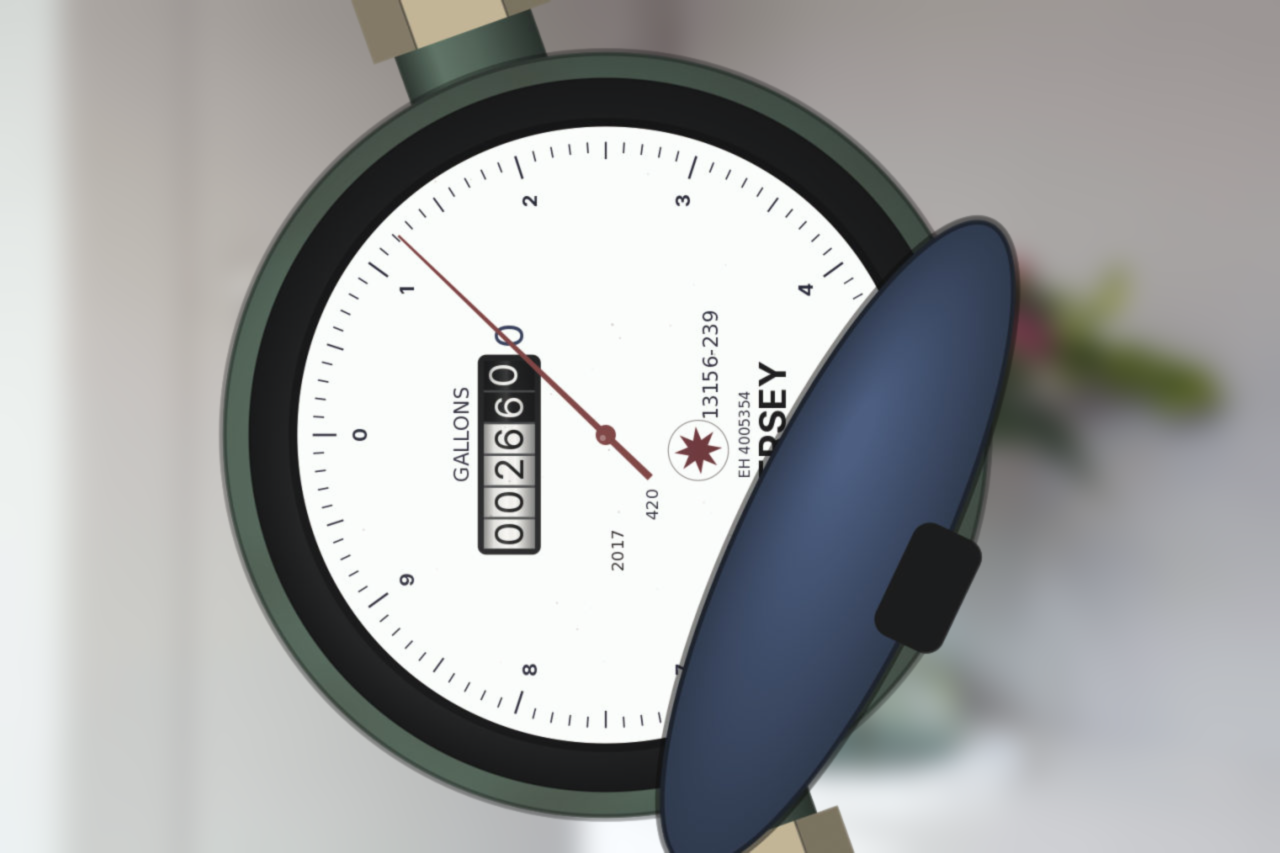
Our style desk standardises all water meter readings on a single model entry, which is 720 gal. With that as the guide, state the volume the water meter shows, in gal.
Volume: 26601.2 gal
